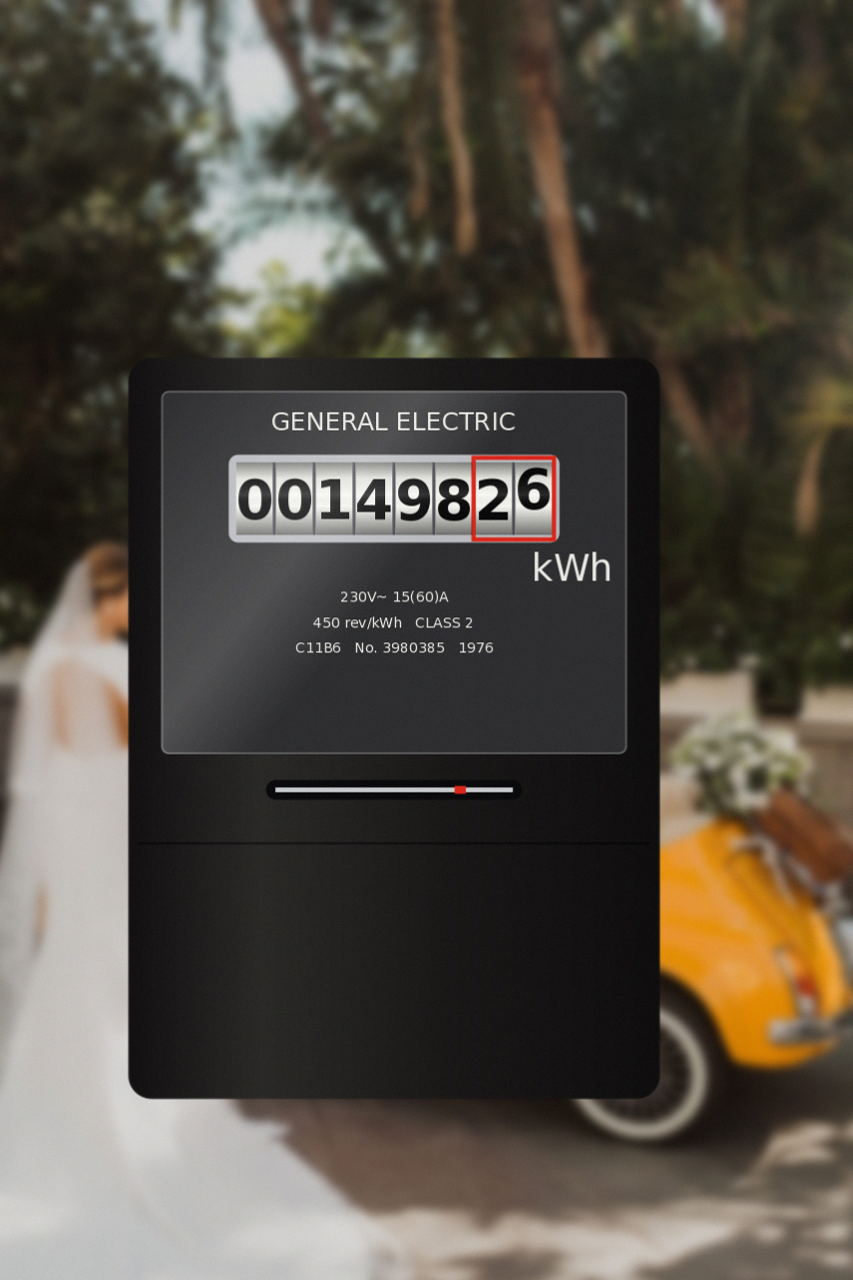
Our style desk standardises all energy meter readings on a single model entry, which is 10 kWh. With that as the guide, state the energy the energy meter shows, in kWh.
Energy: 1498.26 kWh
